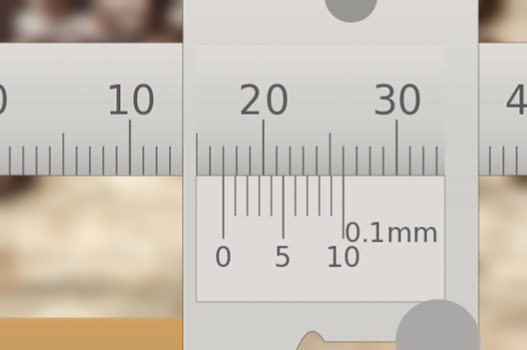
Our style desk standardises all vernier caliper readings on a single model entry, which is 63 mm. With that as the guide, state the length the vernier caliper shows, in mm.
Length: 17.0 mm
